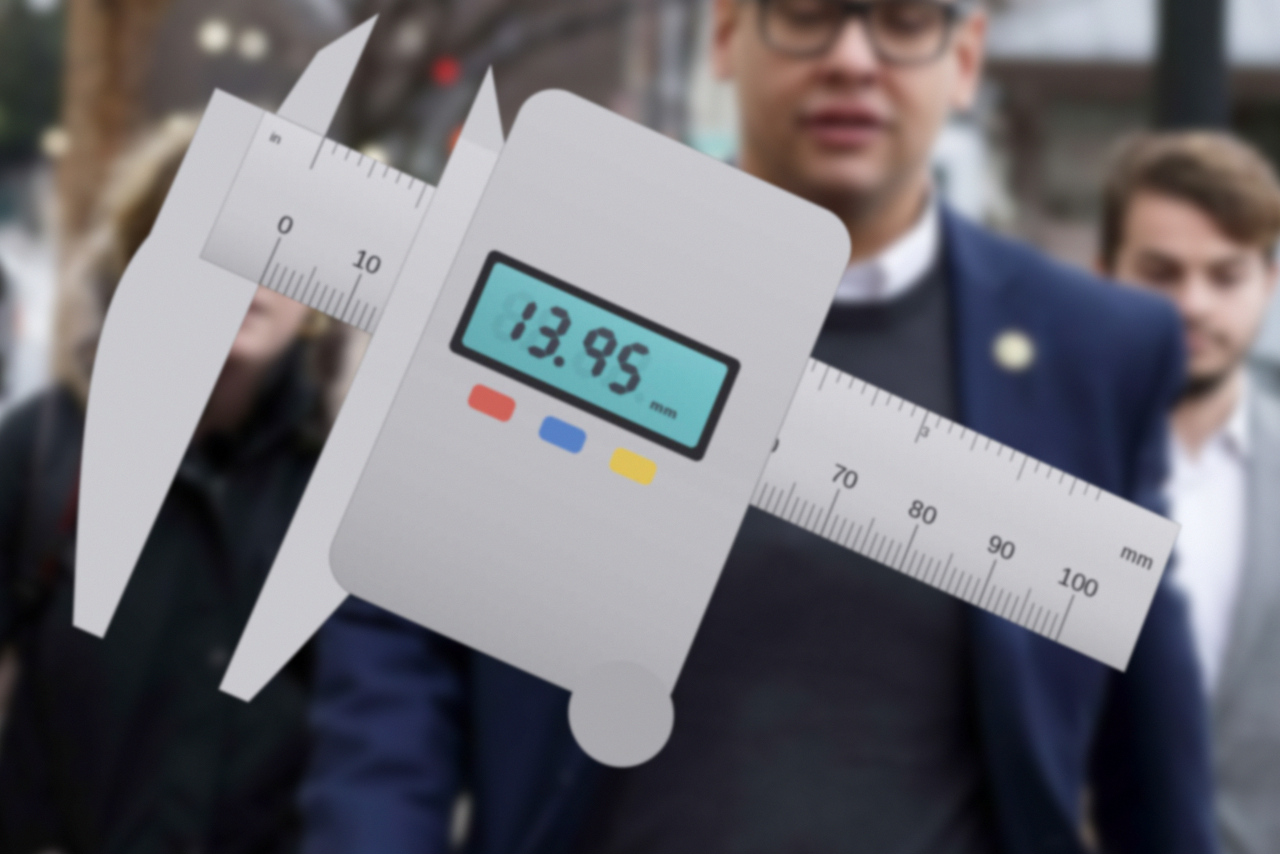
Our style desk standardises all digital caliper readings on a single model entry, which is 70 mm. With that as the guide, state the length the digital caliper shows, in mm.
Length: 13.95 mm
